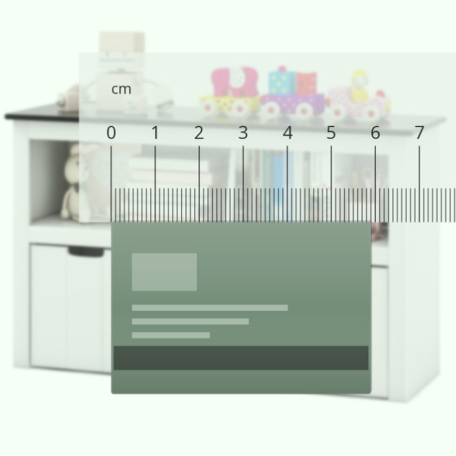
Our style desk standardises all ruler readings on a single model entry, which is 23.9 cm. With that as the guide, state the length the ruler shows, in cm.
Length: 5.9 cm
